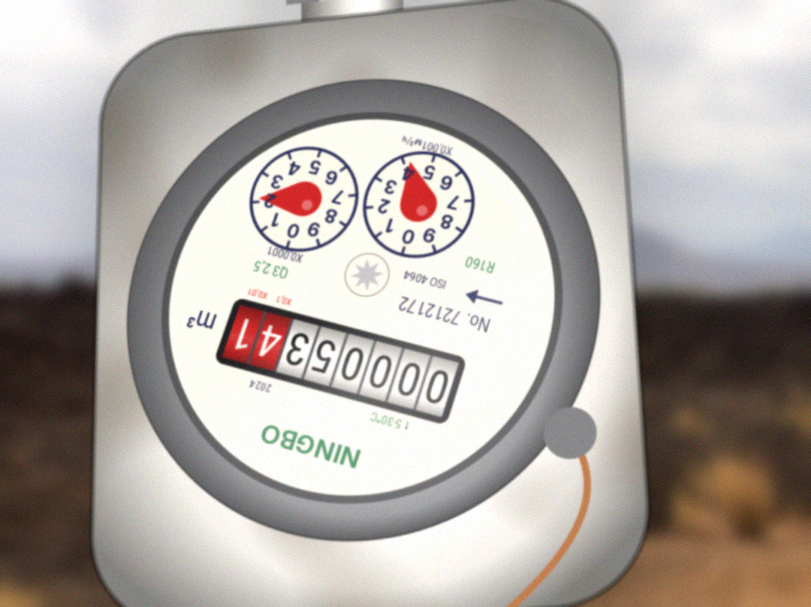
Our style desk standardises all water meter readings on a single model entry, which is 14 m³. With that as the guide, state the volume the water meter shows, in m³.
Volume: 53.4142 m³
